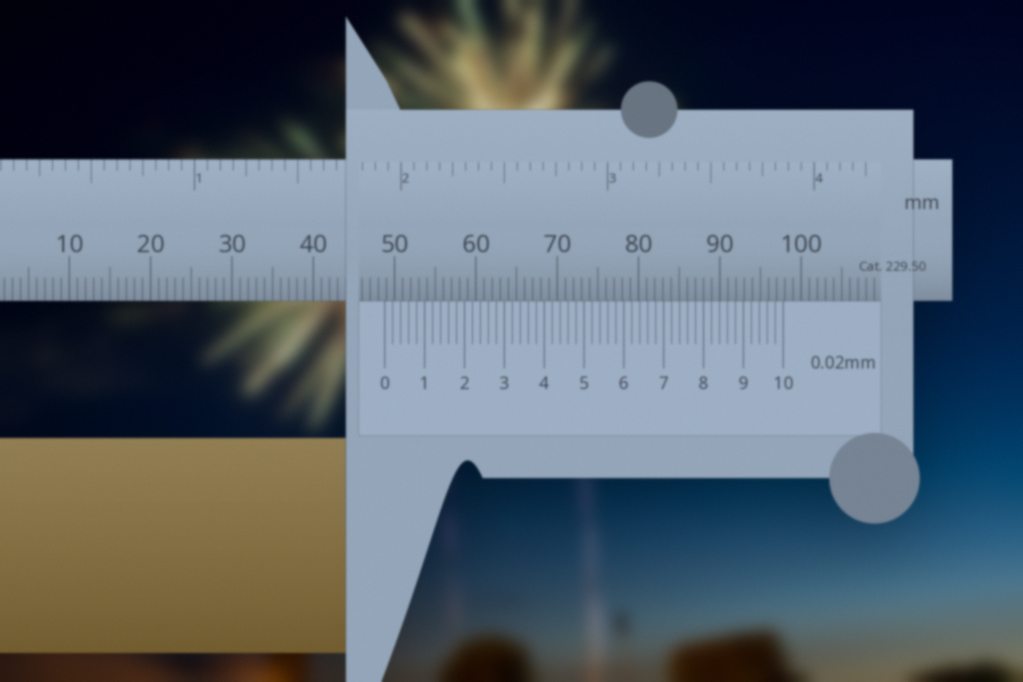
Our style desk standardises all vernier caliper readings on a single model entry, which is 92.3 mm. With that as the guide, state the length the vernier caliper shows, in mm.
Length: 48.8 mm
